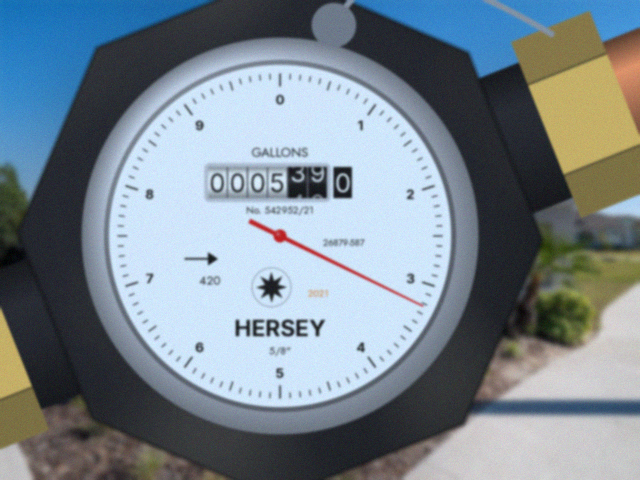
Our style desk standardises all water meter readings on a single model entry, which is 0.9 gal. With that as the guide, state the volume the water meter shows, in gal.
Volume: 5393.2 gal
